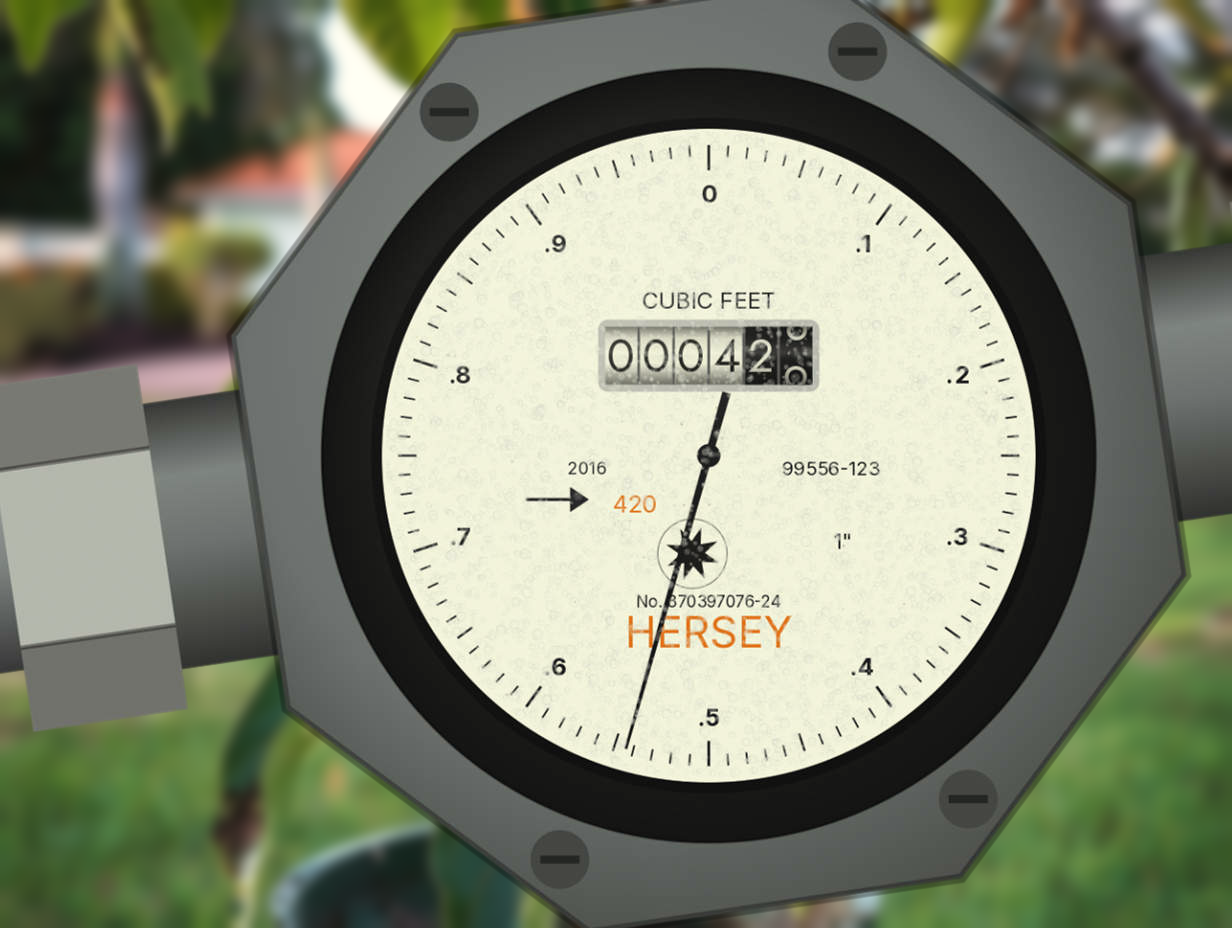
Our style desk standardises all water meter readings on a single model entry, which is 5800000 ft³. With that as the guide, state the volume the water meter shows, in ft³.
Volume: 428.54 ft³
